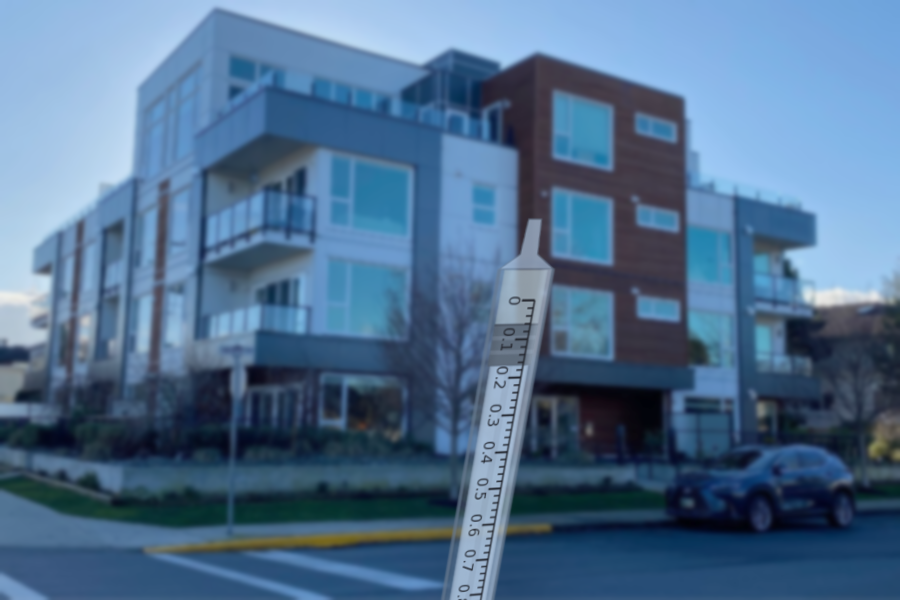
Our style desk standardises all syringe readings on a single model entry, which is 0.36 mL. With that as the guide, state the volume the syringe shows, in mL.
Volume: 0.06 mL
